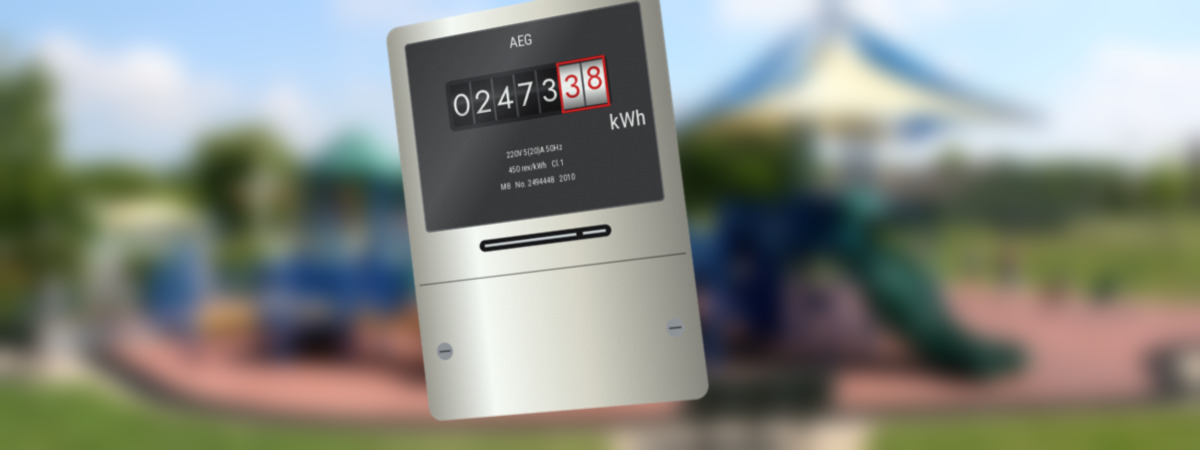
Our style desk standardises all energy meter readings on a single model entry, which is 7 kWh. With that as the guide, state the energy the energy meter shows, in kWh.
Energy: 2473.38 kWh
